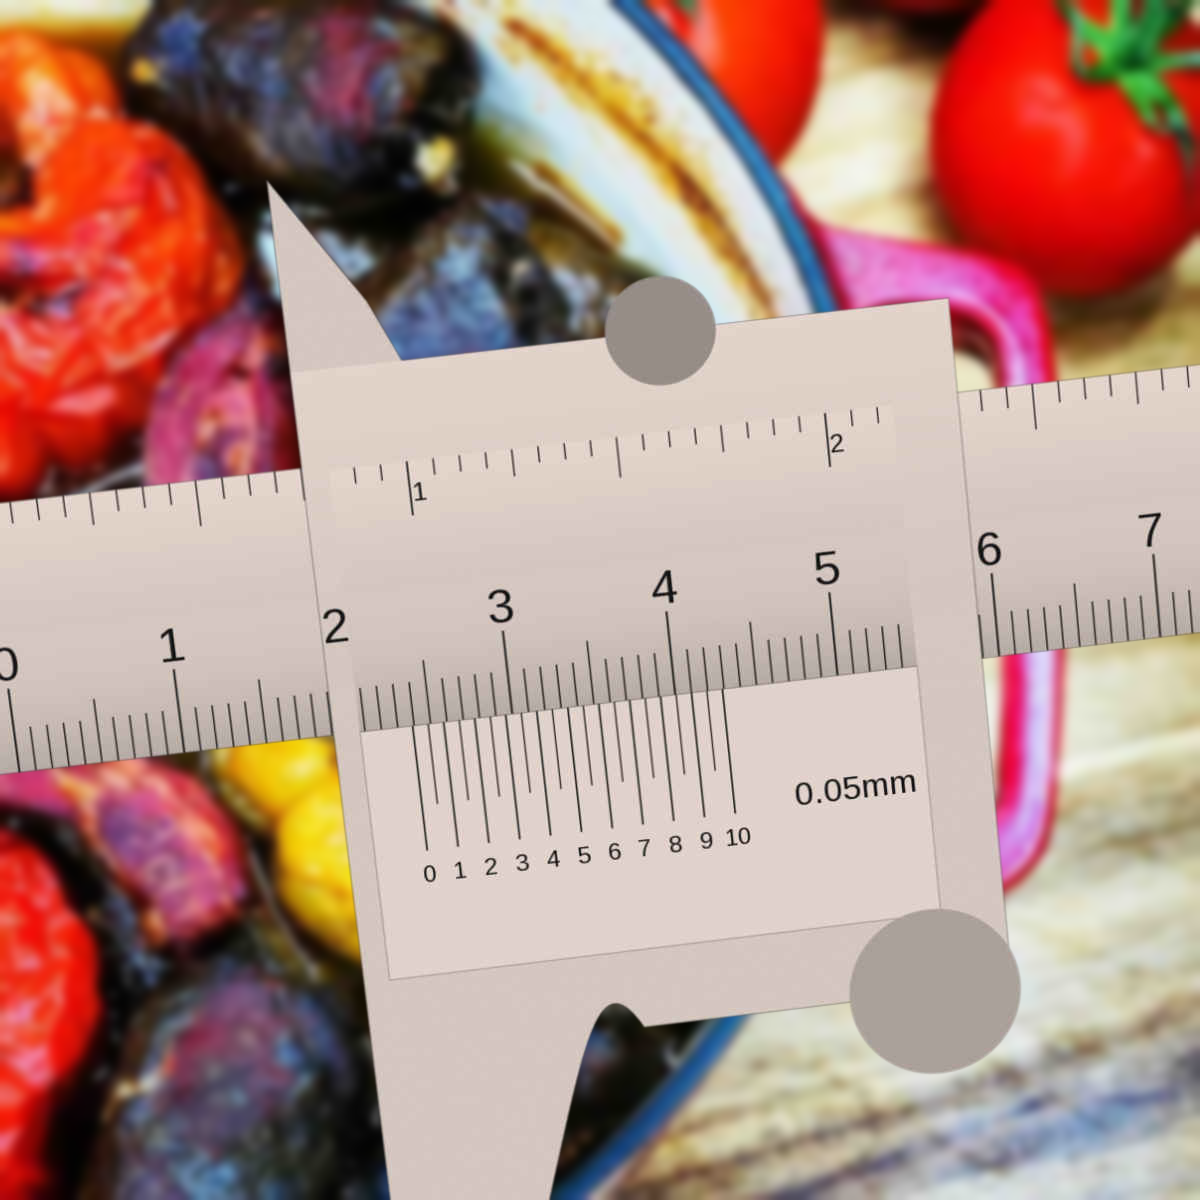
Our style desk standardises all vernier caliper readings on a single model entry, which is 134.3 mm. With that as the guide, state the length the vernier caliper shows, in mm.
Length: 23.9 mm
